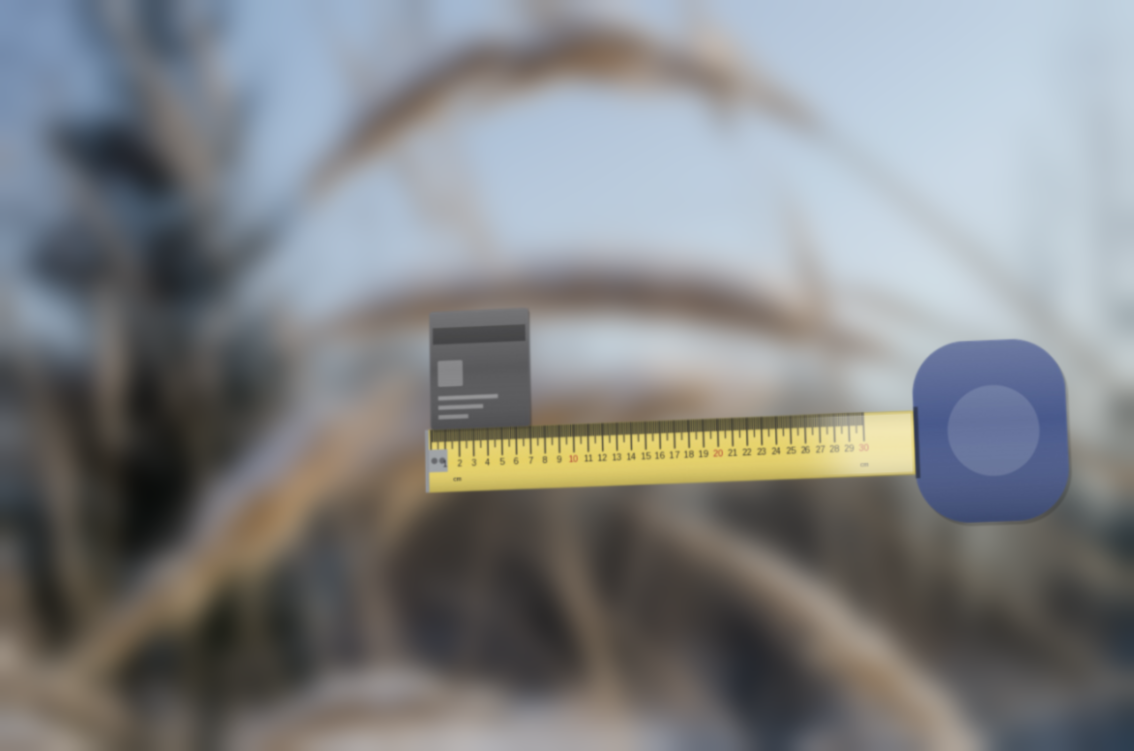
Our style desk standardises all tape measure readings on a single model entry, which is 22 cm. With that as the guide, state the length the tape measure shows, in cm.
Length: 7 cm
